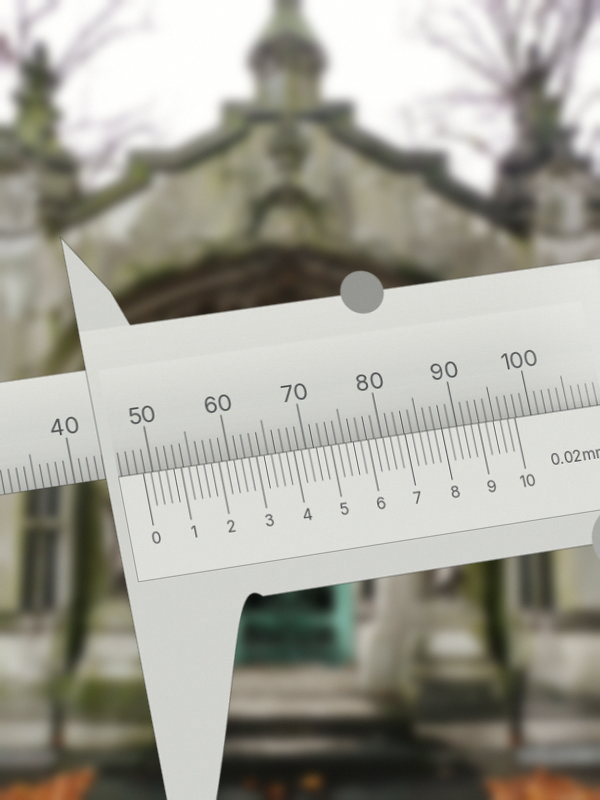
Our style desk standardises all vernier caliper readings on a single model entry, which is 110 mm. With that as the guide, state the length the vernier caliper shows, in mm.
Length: 48.8 mm
